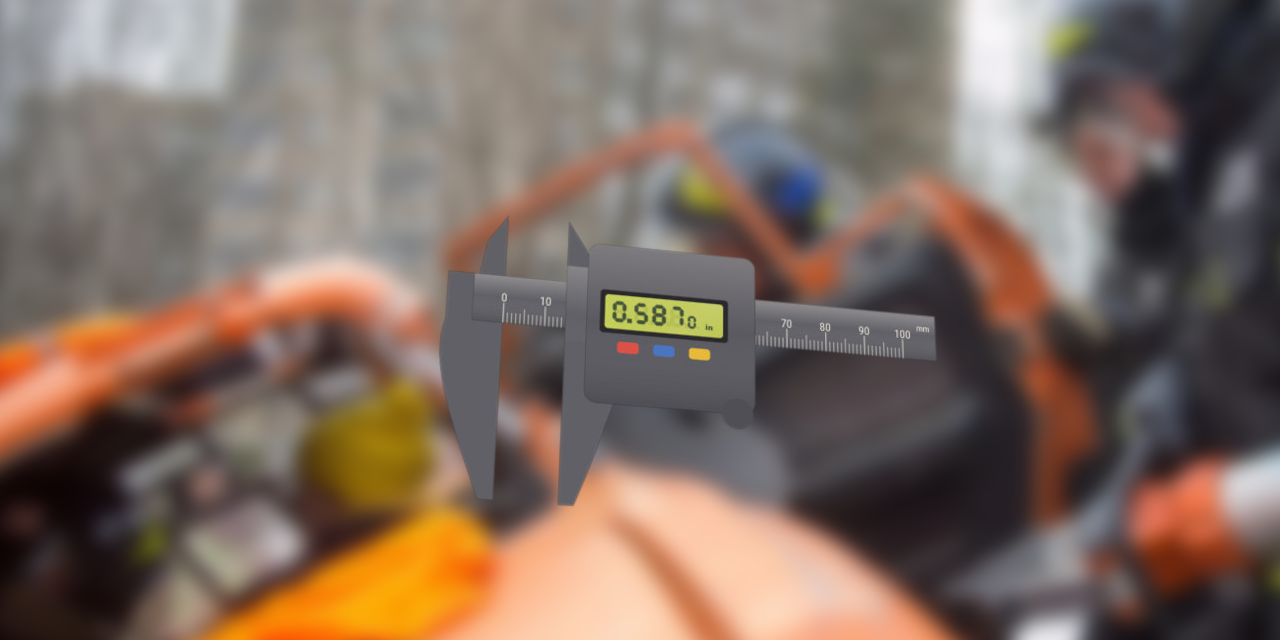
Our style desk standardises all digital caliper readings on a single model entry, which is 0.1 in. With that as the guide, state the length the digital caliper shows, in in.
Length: 0.5870 in
